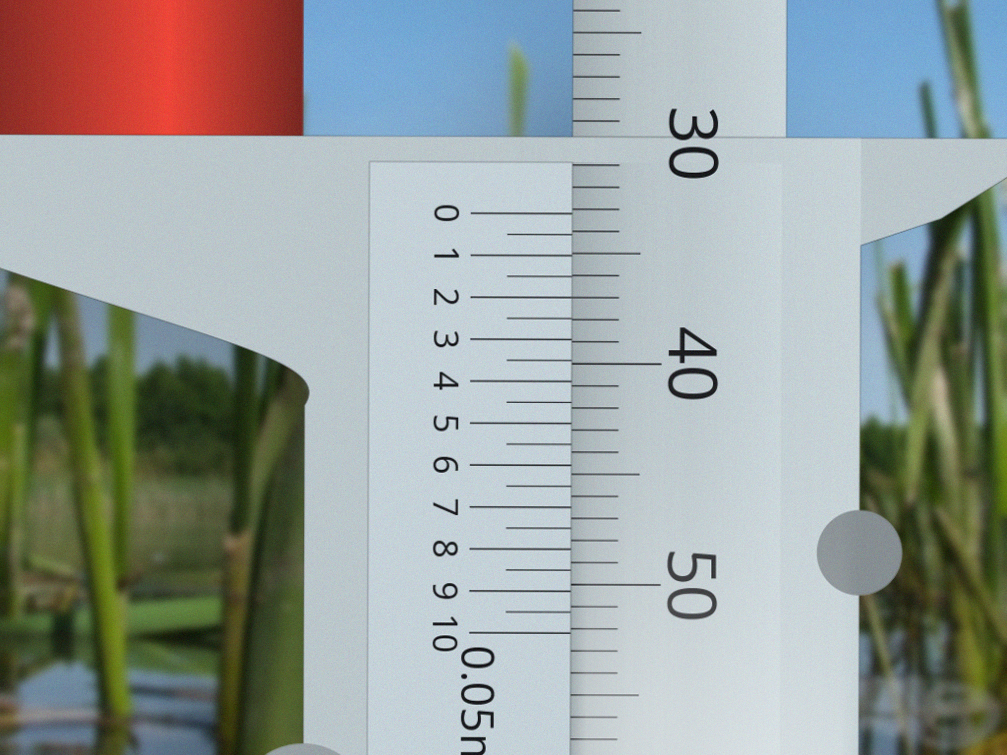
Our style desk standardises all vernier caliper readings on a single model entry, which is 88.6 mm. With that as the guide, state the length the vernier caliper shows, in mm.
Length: 33.20 mm
